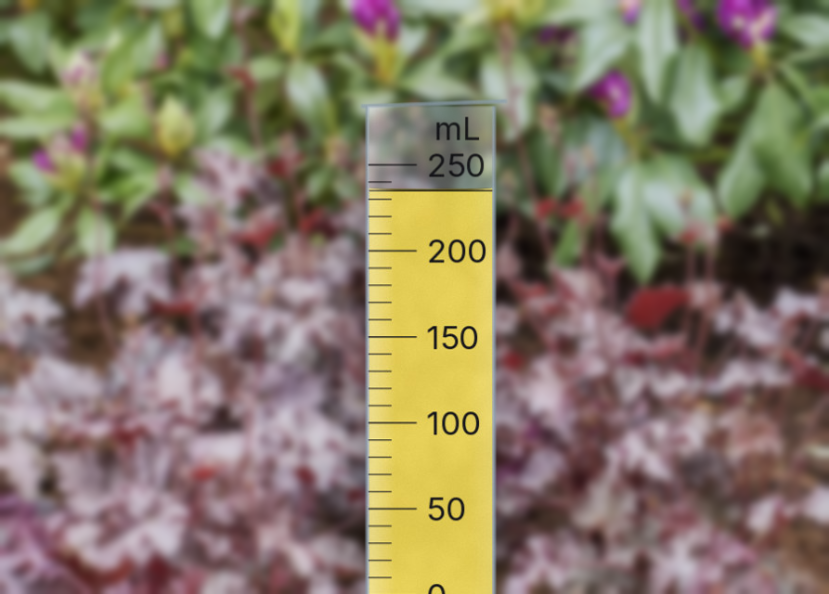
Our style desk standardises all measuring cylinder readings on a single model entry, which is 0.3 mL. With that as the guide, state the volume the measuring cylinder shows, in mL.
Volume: 235 mL
